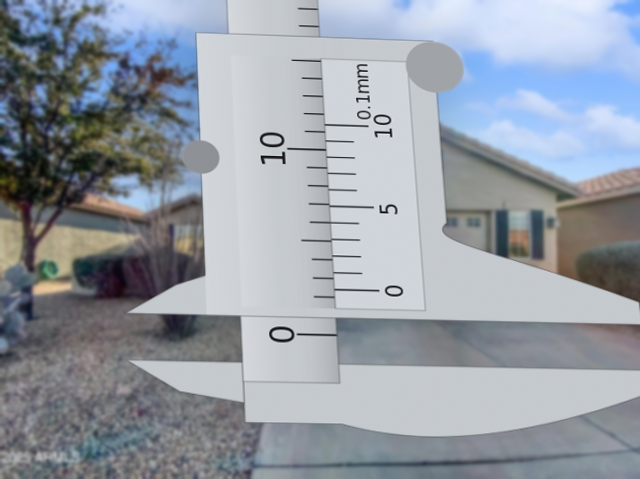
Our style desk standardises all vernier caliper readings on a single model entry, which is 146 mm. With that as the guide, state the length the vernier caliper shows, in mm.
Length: 2.4 mm
